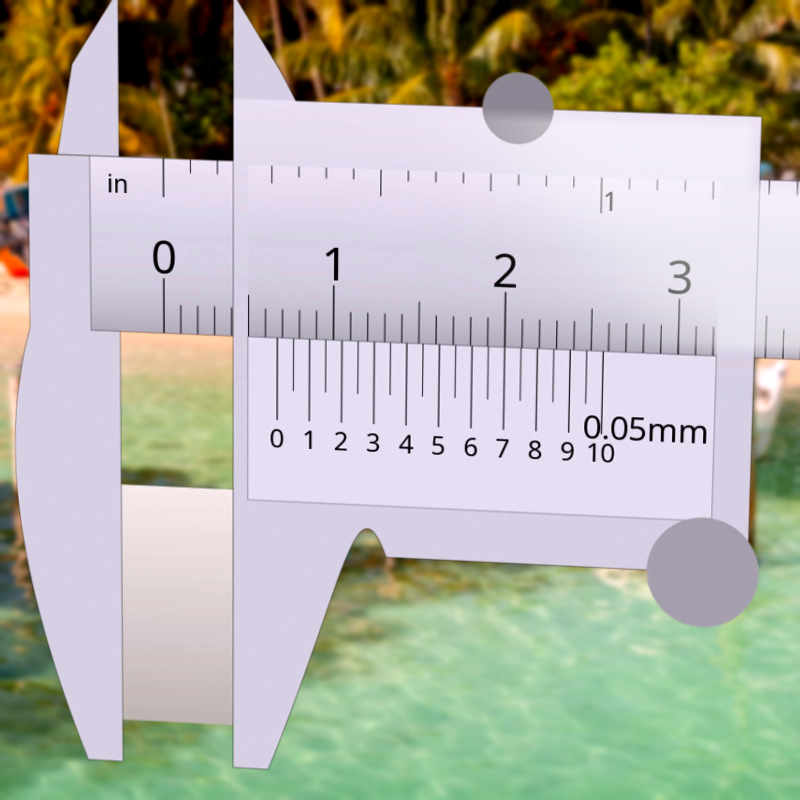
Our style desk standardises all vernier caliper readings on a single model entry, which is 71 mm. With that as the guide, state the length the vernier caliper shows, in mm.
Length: 6.7 mm
